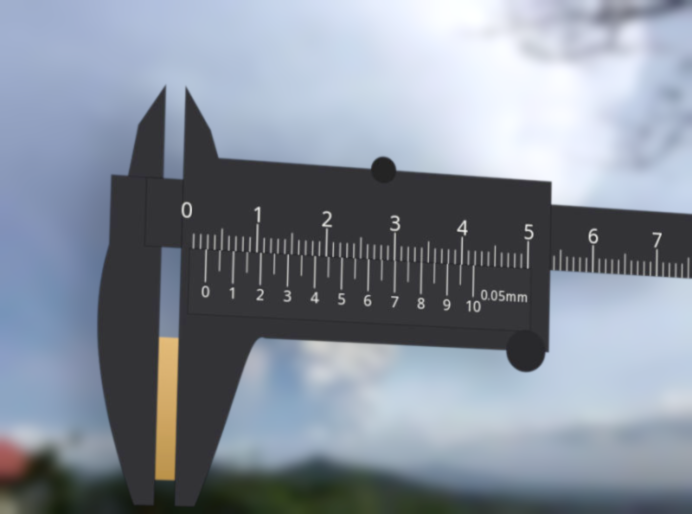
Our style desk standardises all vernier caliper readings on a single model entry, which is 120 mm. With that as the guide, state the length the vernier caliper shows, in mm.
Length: 2.8 mm
